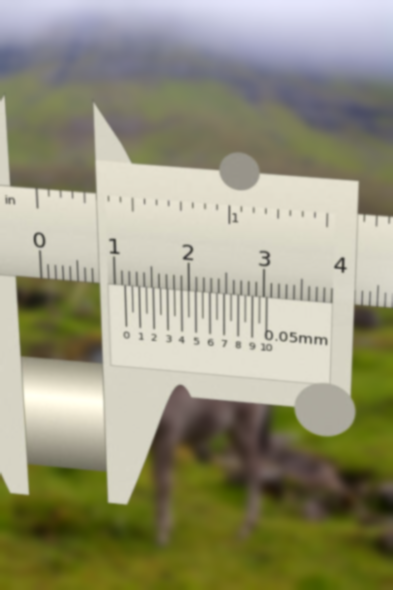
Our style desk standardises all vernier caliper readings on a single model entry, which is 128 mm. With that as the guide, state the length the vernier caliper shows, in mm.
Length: 11.4 mm
